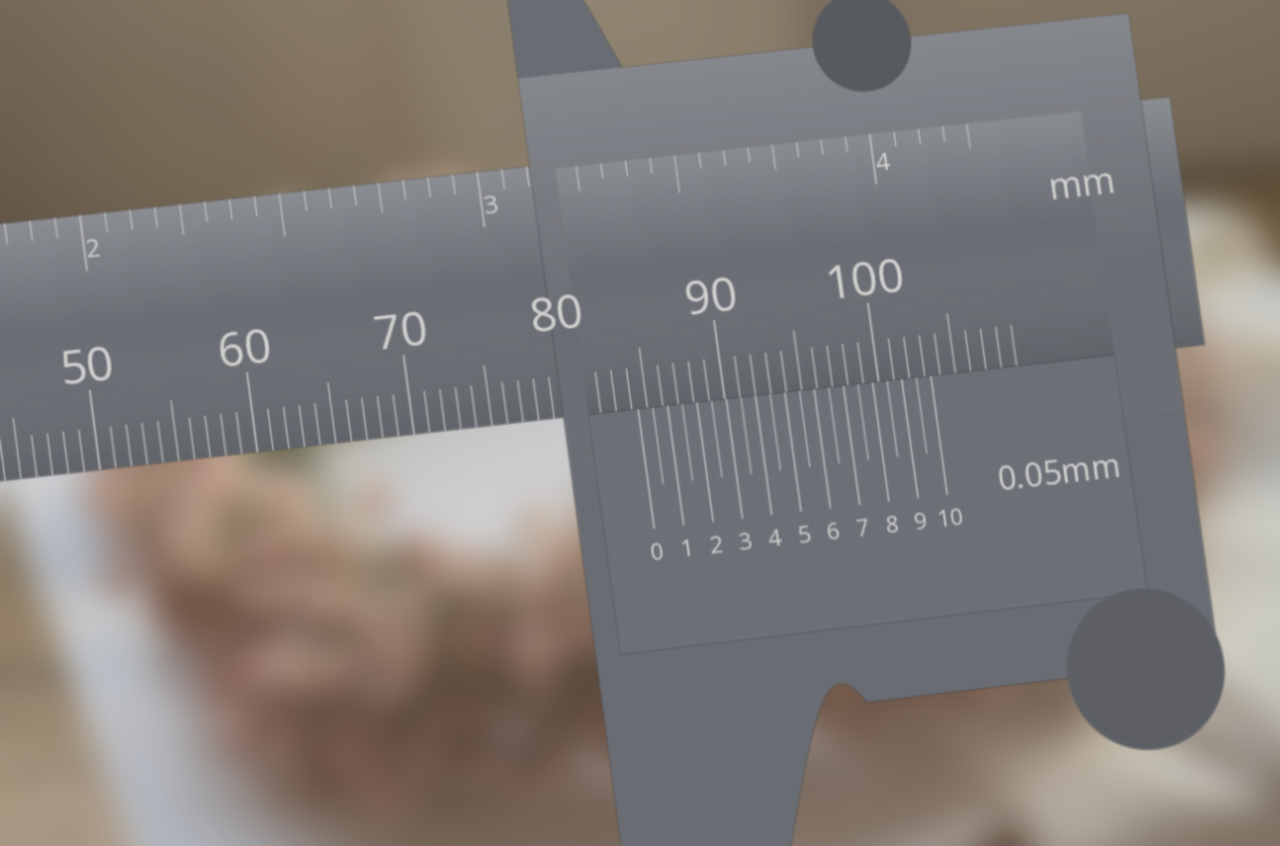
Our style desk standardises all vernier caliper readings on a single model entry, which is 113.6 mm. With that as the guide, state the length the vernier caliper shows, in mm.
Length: 84.4 mm
